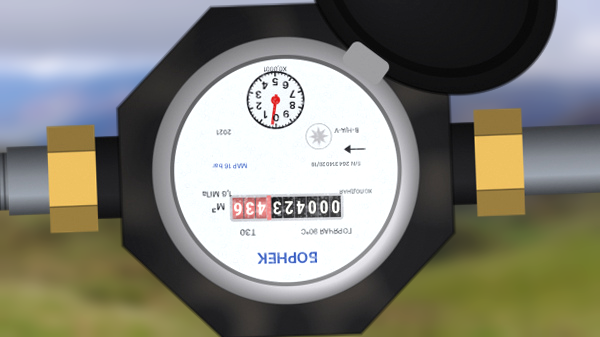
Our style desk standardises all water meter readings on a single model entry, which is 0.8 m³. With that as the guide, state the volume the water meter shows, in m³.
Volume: 423.4360 m³
